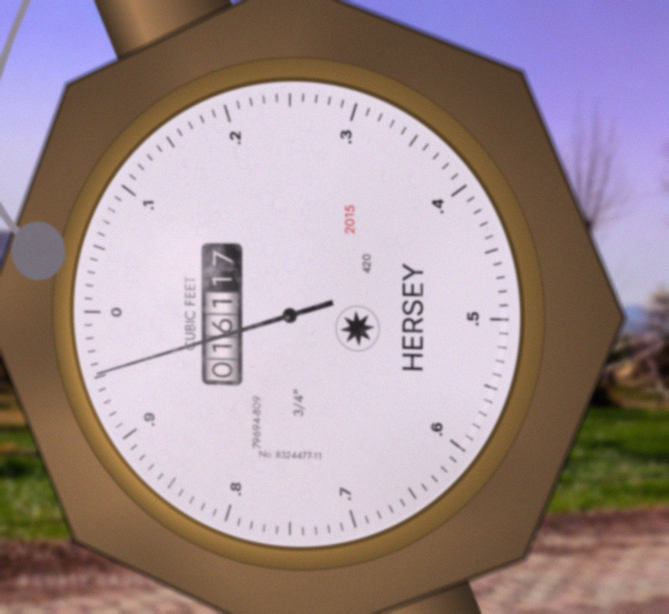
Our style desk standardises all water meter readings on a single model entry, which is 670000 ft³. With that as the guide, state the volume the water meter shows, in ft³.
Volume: 16116.95 ft³
